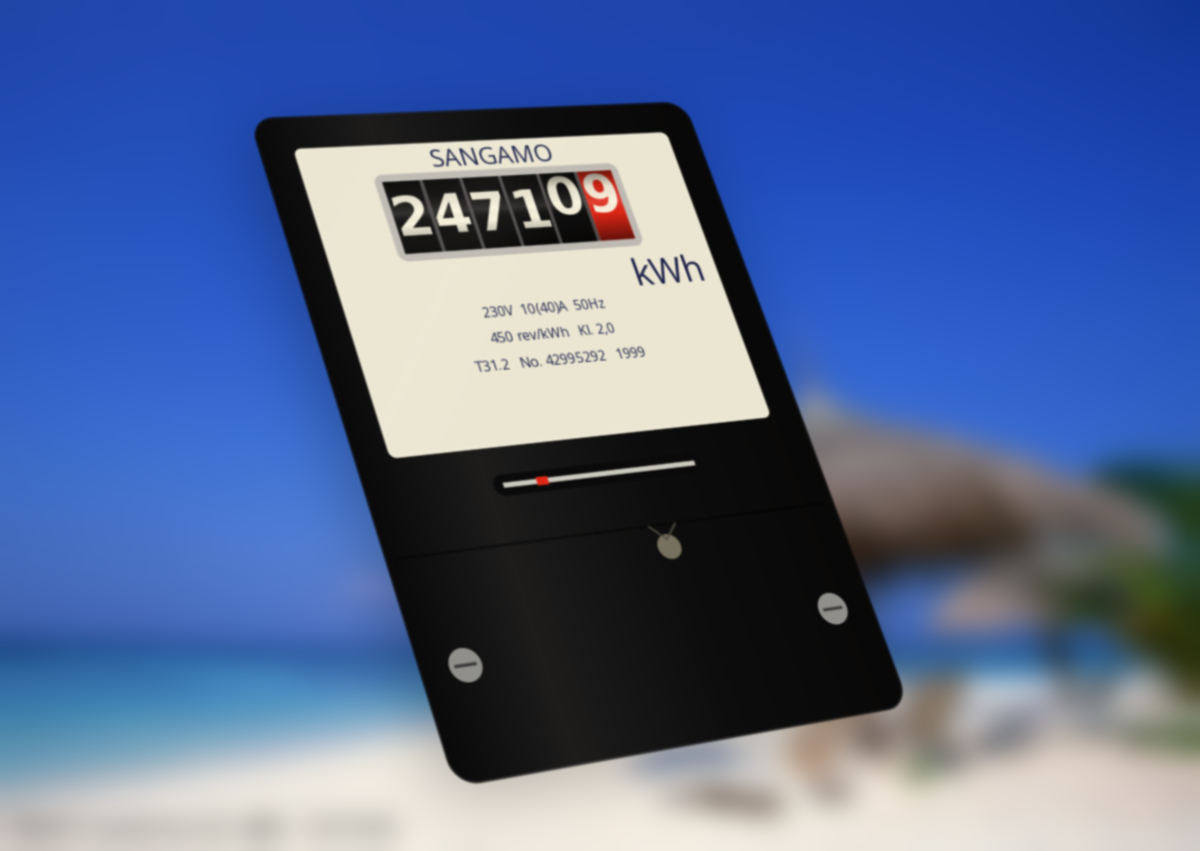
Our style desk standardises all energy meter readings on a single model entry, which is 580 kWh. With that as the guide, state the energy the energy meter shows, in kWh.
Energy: 24710.9 kWh
